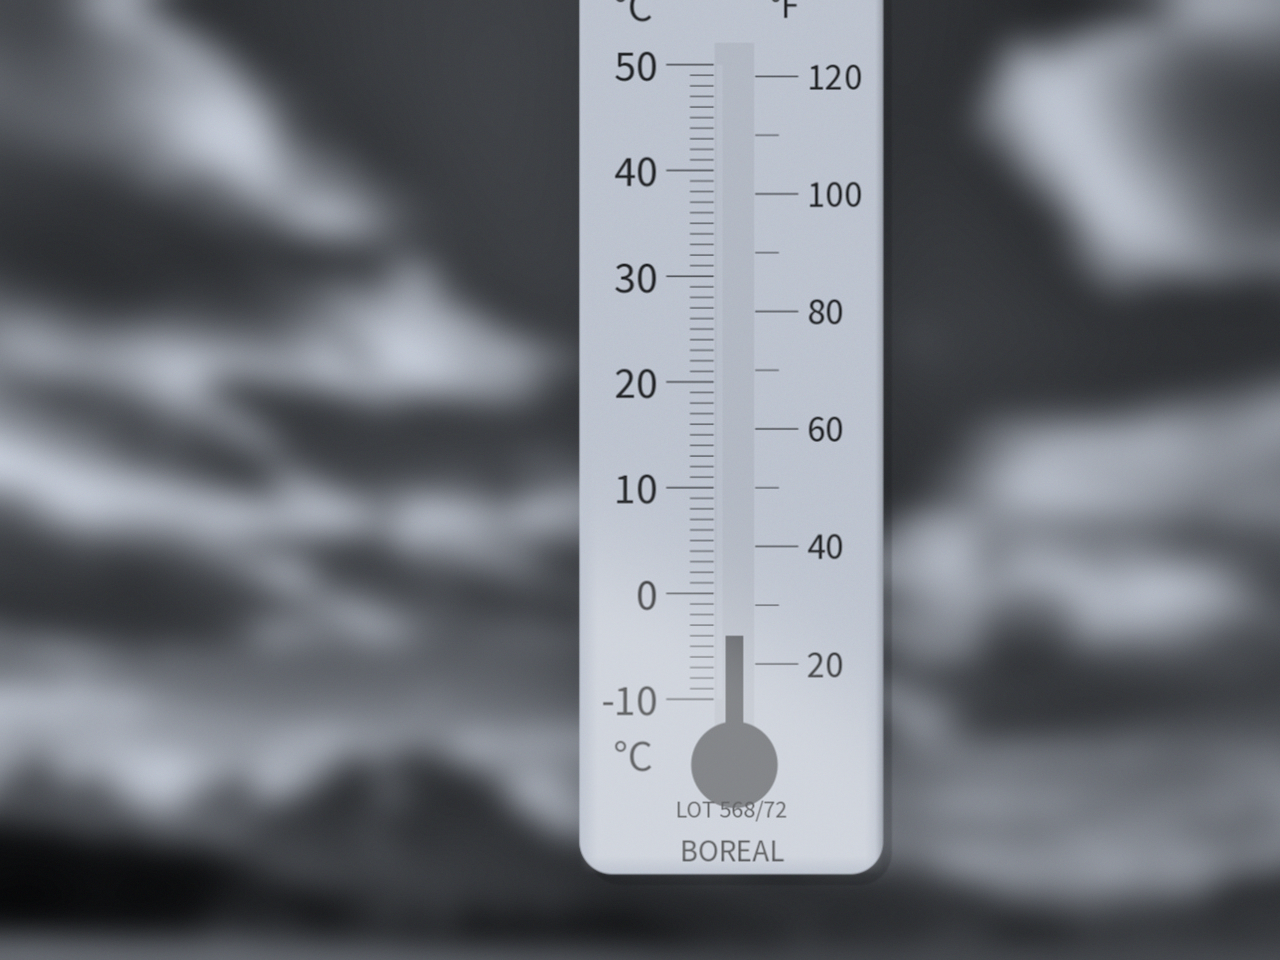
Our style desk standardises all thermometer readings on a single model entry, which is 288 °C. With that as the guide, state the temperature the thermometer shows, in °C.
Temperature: -4 °C
